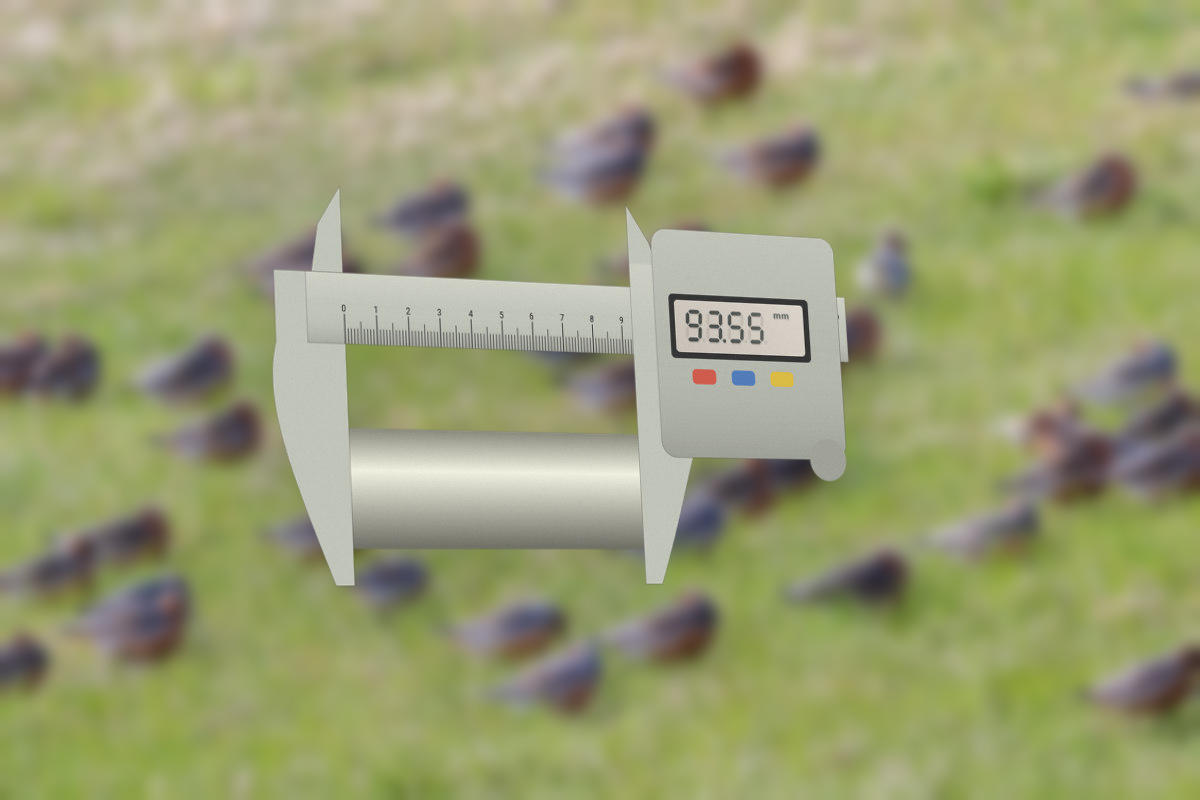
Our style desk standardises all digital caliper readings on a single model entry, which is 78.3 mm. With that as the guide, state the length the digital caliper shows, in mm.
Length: 93.55 mm
